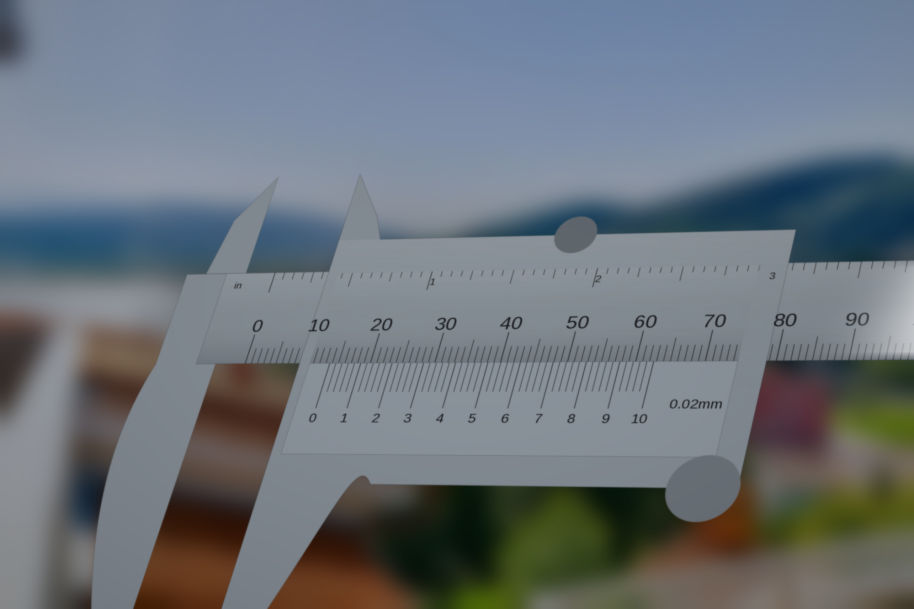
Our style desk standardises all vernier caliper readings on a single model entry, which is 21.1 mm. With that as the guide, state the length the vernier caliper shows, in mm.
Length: 13.6 mm
